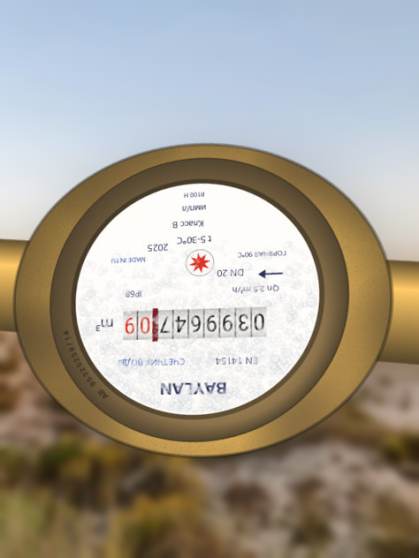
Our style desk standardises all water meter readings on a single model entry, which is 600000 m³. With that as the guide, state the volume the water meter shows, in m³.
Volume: 399647.09 m³
